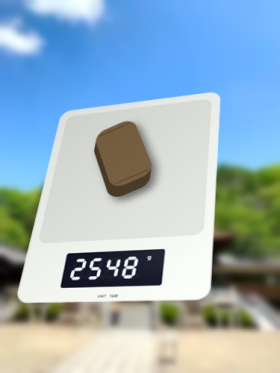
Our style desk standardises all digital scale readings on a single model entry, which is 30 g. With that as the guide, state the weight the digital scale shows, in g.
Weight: 2548 g
